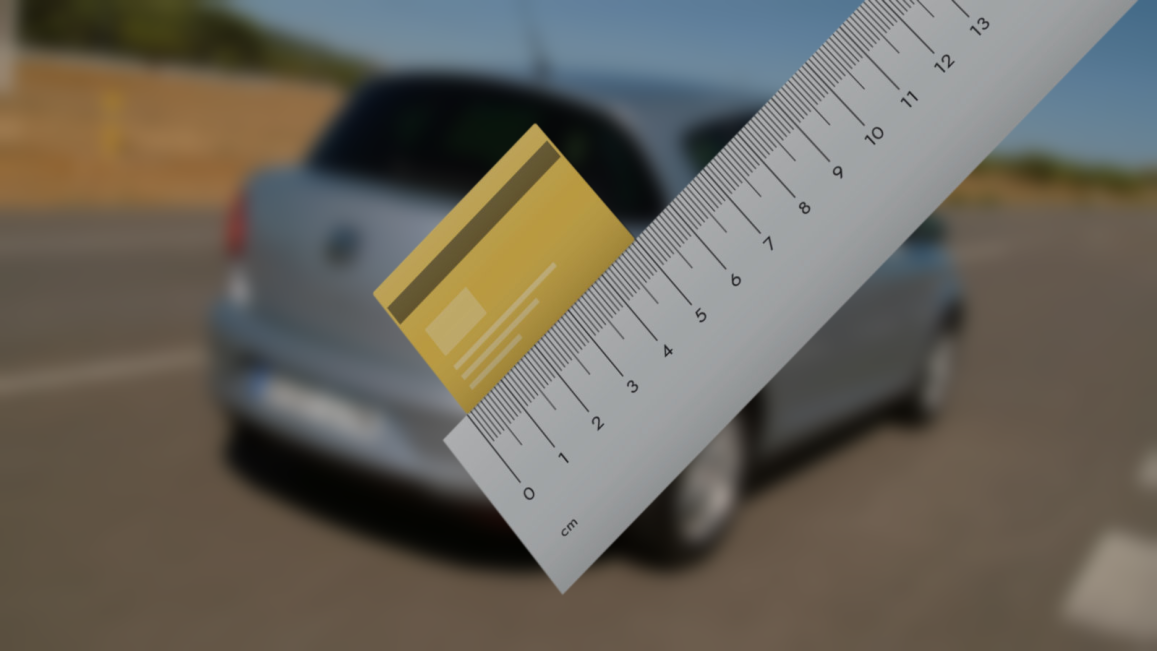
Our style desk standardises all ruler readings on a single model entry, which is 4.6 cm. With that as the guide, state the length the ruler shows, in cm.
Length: 5 cm
